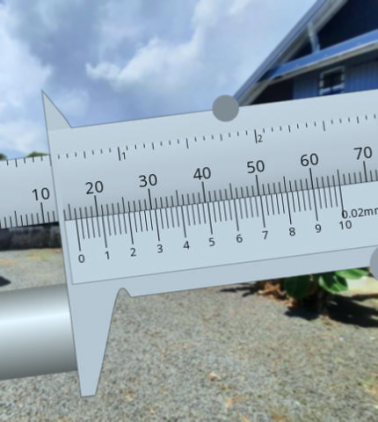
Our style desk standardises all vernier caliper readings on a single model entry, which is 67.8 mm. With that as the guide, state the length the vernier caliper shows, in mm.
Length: 16.0 mm
